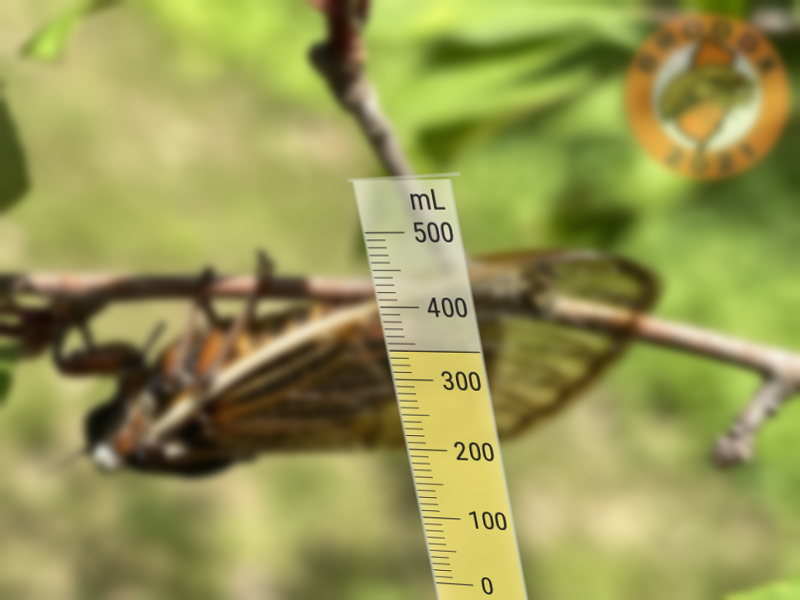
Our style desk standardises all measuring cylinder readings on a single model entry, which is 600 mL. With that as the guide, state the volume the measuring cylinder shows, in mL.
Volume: 340 mL
